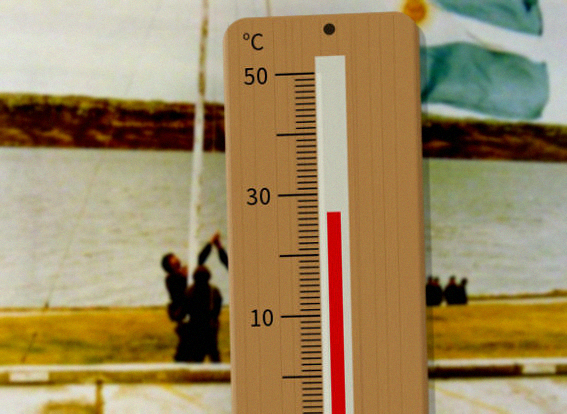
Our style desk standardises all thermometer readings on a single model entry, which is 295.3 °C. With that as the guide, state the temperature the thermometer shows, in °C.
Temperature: 27 °C
